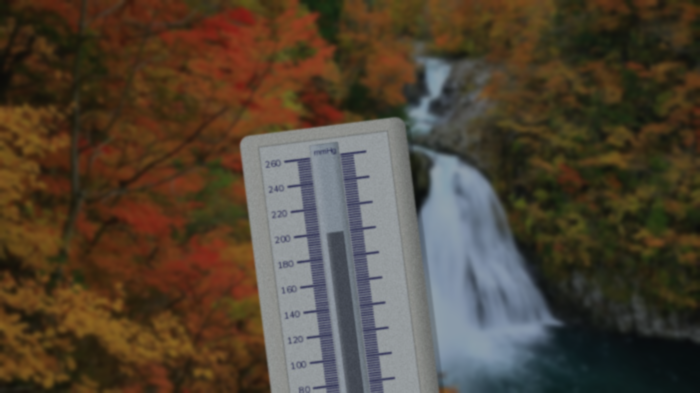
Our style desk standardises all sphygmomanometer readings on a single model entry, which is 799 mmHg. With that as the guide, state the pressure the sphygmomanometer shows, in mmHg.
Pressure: 200 mmHg
